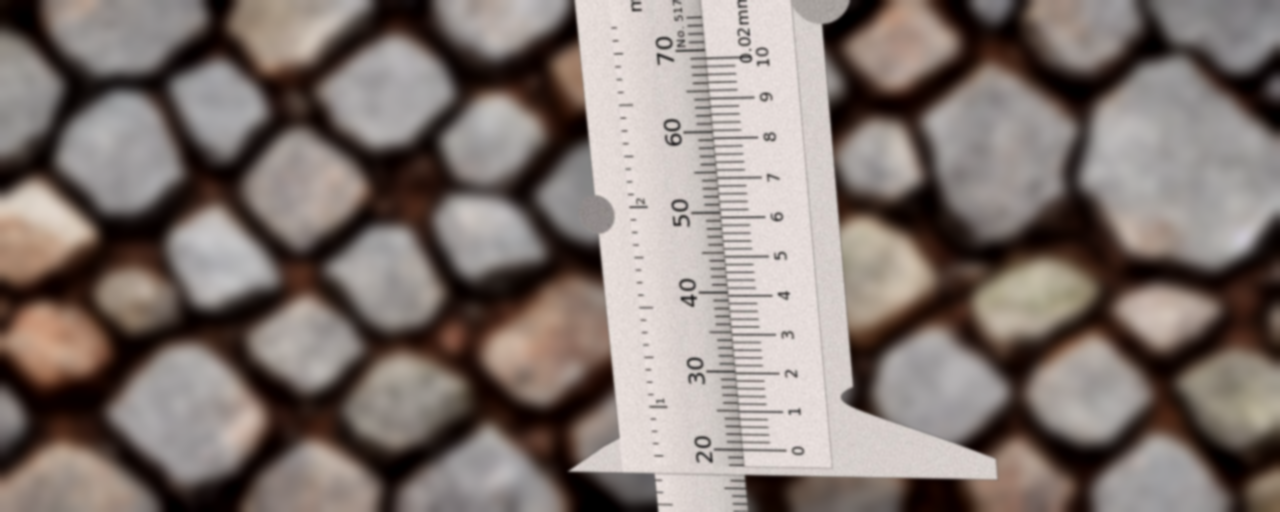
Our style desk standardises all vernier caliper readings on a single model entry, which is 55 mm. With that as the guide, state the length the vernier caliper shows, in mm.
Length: 20.0 mm
